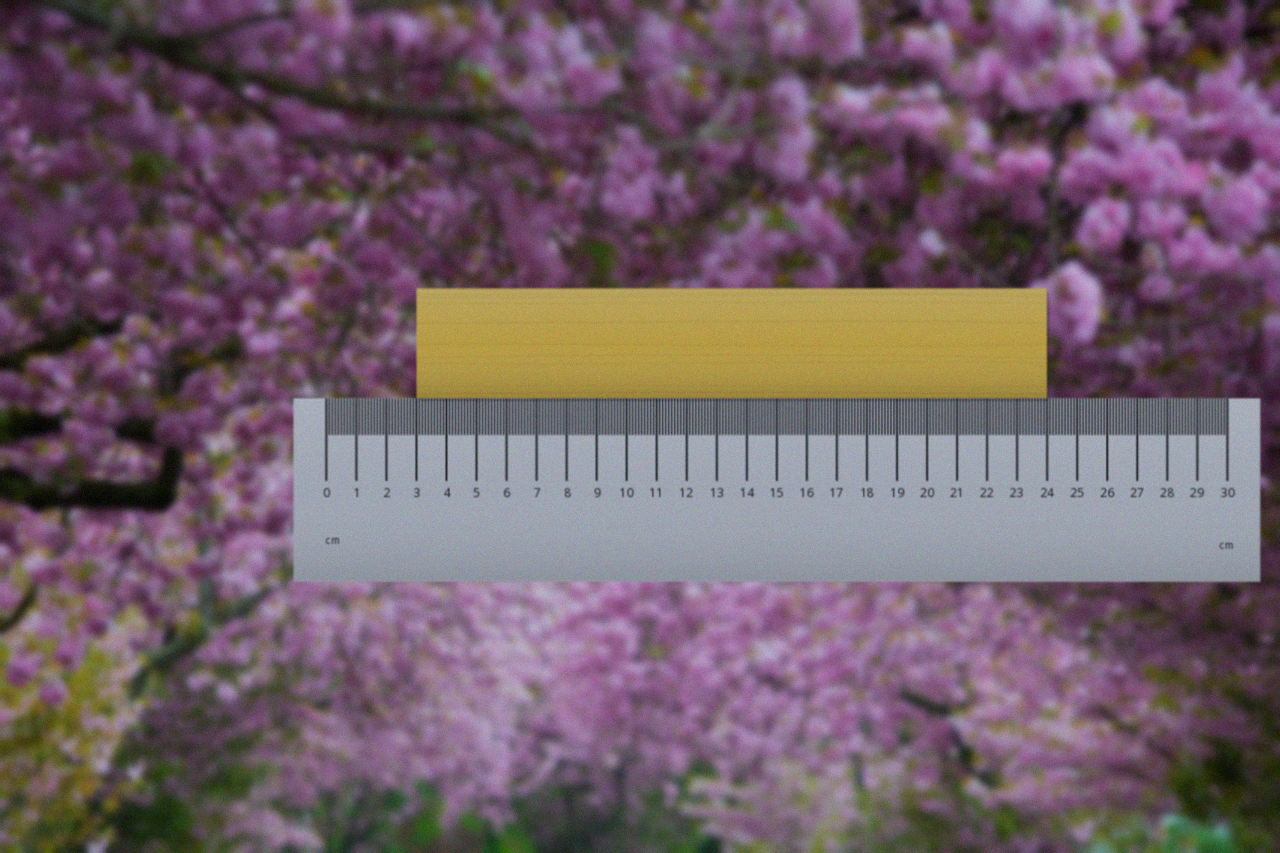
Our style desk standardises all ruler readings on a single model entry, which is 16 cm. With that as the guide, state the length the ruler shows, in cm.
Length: 21 cm
